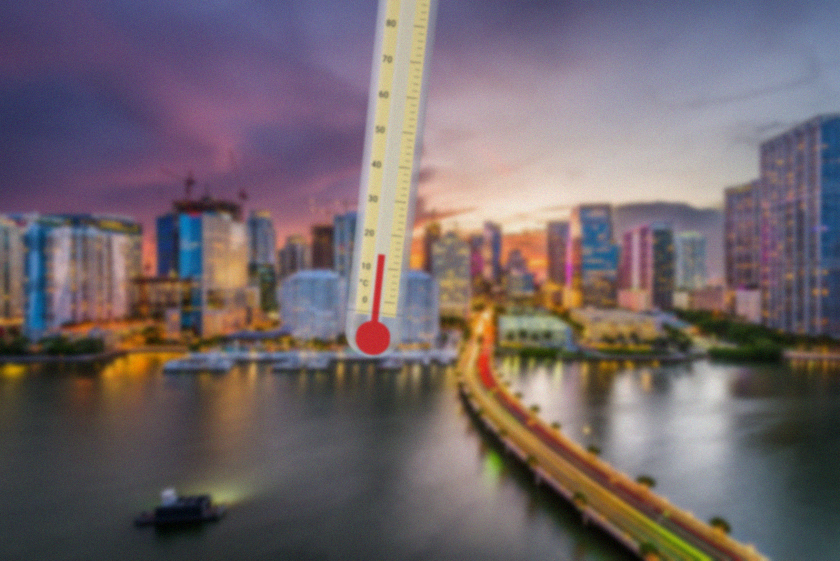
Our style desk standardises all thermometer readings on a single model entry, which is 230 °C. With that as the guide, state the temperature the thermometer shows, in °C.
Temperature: 14 °C
